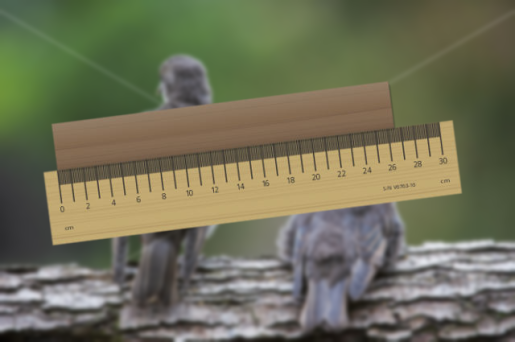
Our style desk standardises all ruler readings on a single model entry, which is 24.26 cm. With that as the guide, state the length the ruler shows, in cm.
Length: 26.5 cm
